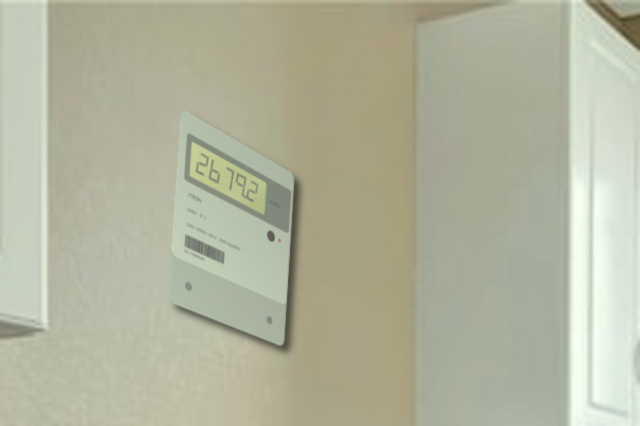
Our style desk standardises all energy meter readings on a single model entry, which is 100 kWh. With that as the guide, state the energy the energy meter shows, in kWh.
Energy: 2679.2 kWh
